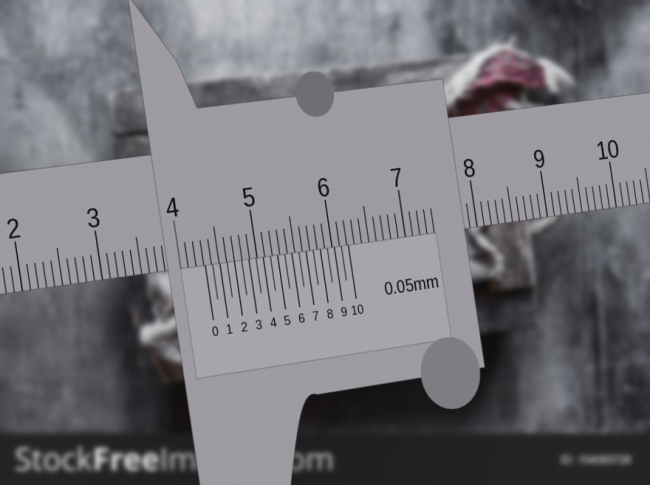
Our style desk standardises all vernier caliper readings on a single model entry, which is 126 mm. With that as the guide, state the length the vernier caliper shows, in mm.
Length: 43.2 mm
